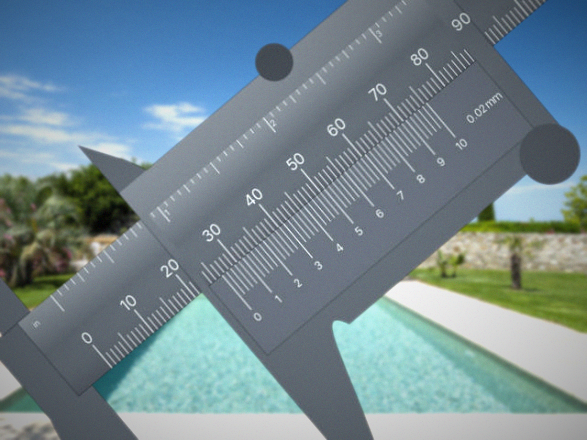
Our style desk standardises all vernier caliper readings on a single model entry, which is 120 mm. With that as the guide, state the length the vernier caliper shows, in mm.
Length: 26.4 mm
